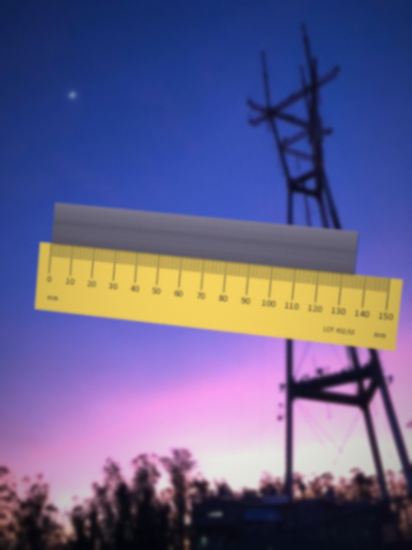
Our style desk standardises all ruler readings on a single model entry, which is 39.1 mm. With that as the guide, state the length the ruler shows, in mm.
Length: 135 mm
